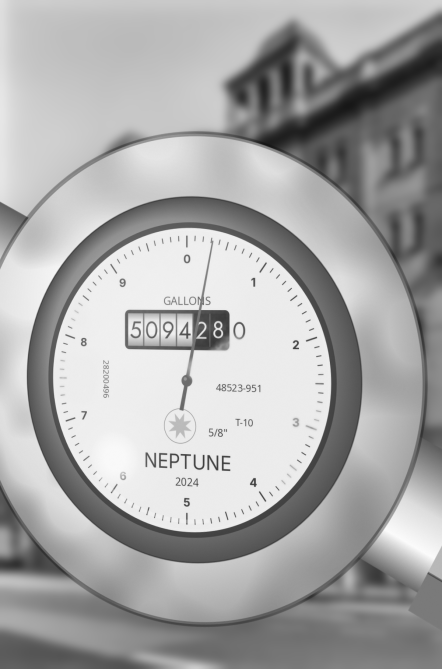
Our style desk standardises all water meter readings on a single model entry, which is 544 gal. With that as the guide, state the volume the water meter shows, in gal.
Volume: 5094280.3 gal
